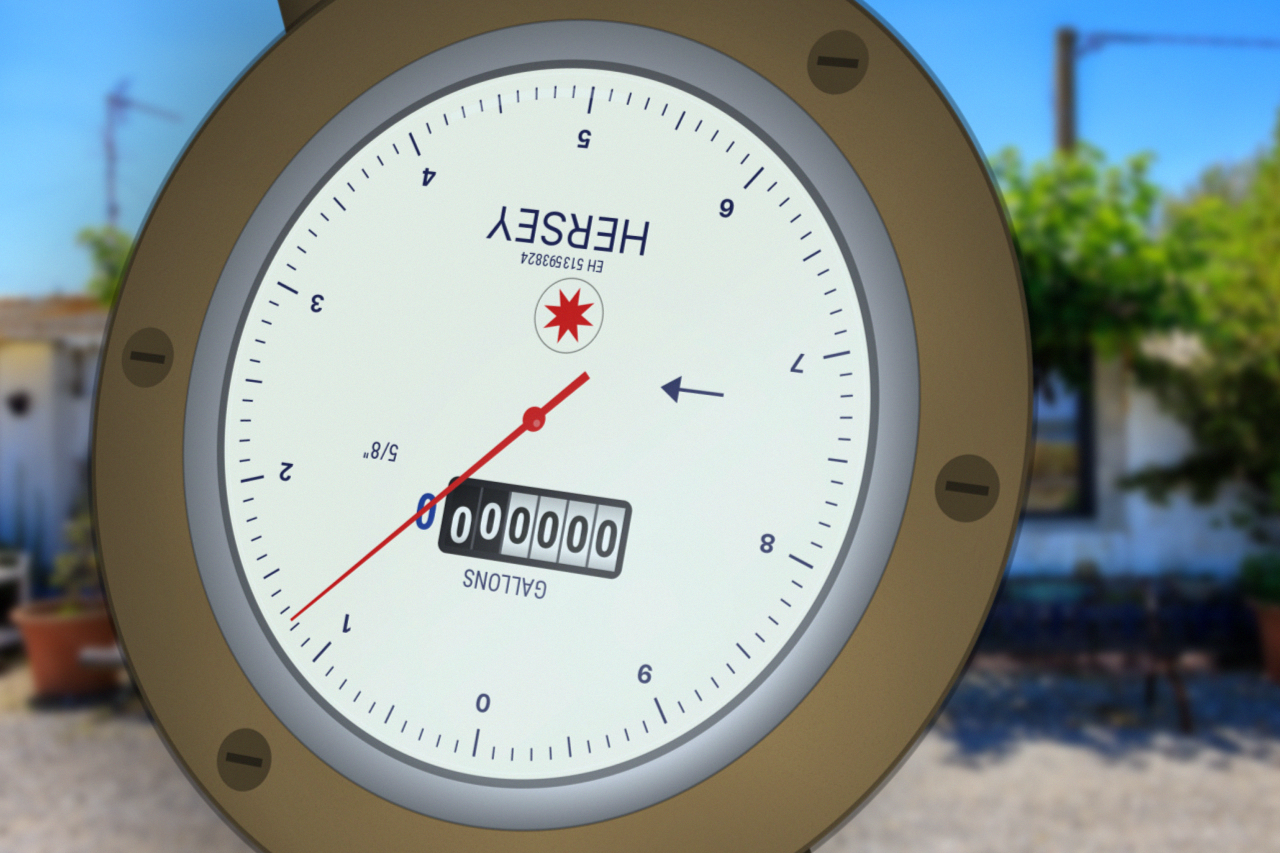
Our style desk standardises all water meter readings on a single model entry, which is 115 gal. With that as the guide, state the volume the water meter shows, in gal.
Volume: 1.2 gal
